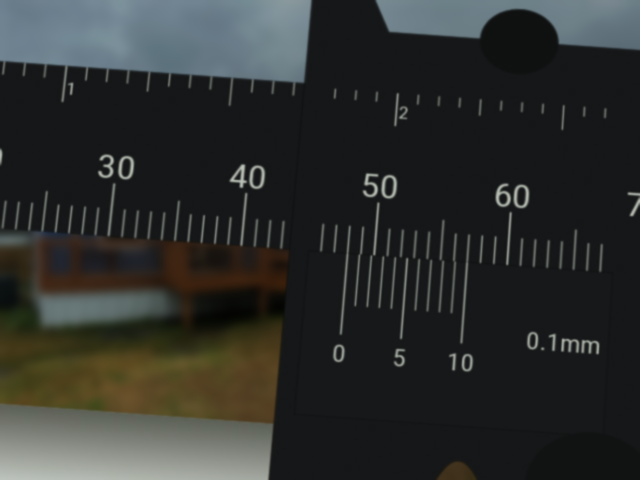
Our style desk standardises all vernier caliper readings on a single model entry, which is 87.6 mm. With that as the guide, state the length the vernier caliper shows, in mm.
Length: 48.0 mm
